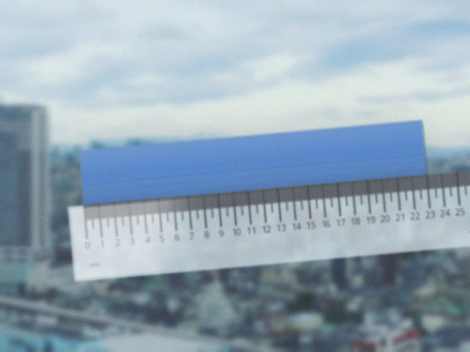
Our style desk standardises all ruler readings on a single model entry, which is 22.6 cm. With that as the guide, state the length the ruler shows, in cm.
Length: 23 cm
